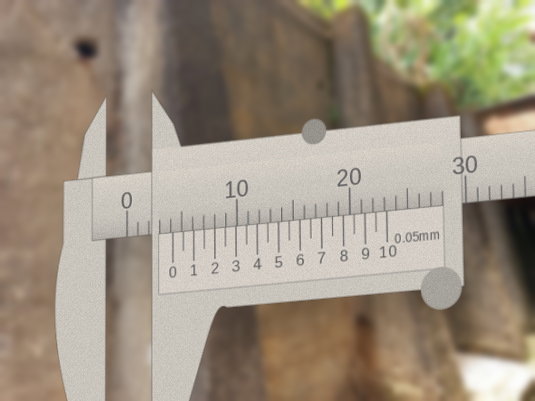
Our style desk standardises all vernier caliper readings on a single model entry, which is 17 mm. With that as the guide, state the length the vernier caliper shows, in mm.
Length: 4.2 mm
